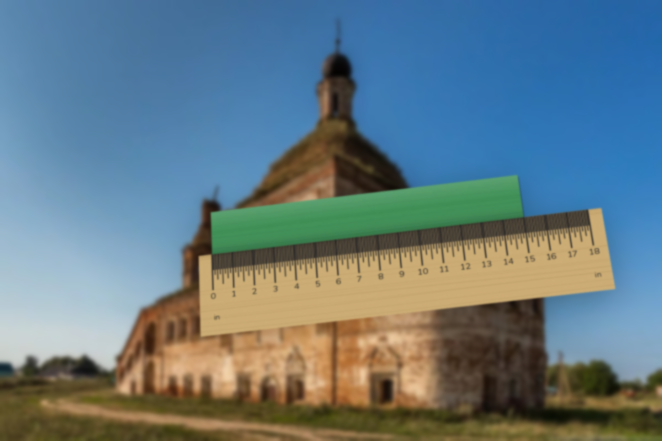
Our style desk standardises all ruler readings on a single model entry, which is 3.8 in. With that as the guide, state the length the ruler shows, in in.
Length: 15 in
